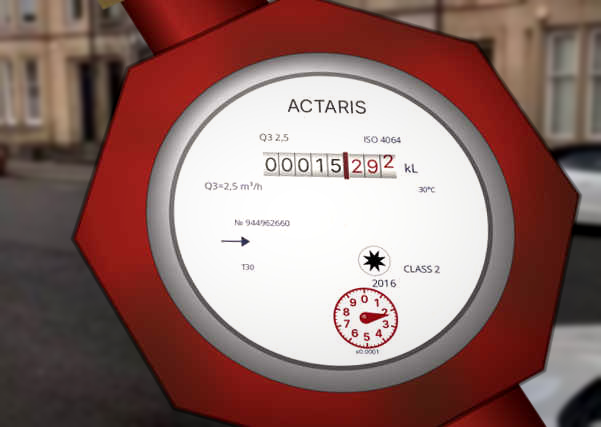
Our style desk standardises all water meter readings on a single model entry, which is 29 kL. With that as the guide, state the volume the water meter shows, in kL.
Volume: 15.2922 kL
